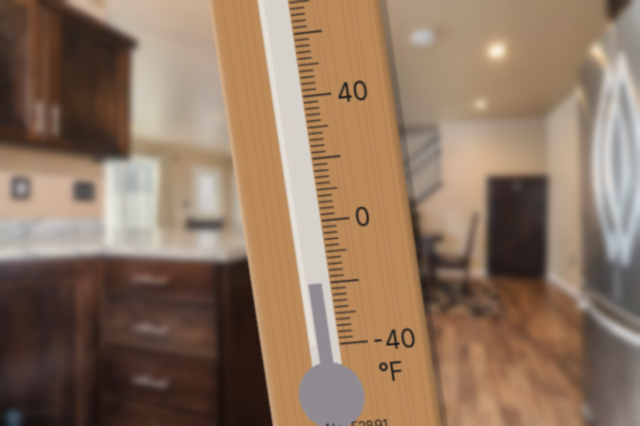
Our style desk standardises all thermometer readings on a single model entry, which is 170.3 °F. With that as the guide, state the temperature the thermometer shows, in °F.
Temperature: -20 °F
